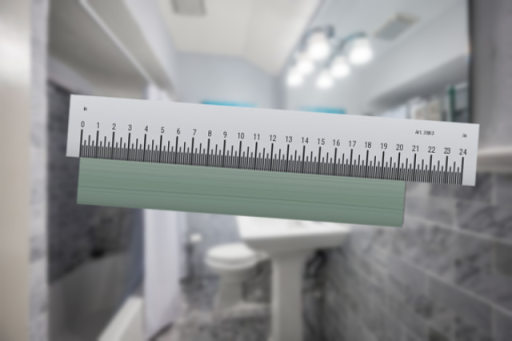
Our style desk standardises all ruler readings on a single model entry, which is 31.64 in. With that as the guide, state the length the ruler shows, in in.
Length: 20.5 in
